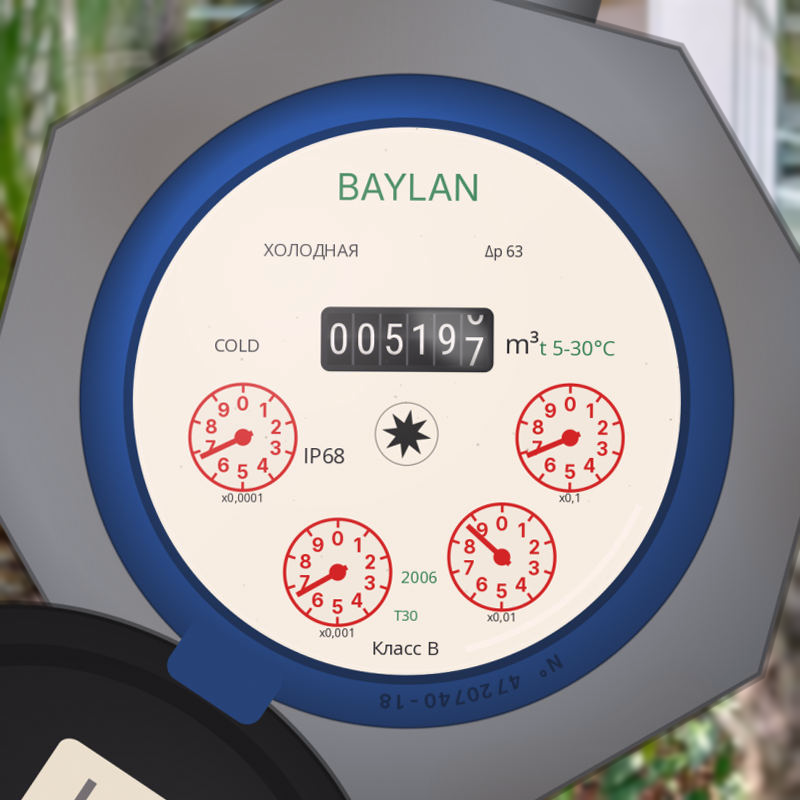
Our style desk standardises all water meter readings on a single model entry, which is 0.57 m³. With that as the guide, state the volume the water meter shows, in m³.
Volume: 5196.6866 m³
